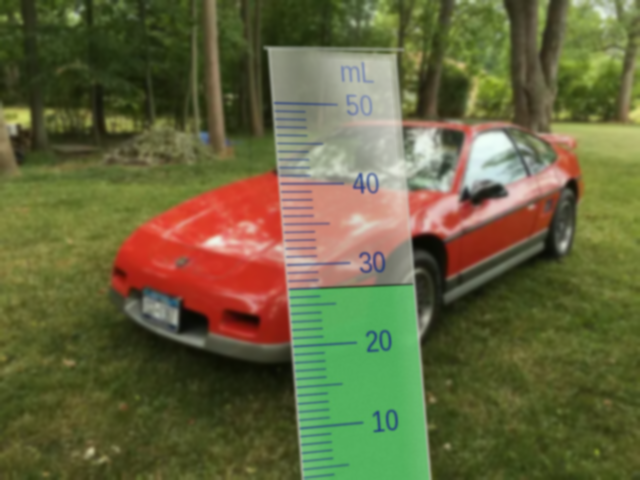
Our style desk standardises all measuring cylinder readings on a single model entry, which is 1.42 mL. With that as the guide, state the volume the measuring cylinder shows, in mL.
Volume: 27 mL
